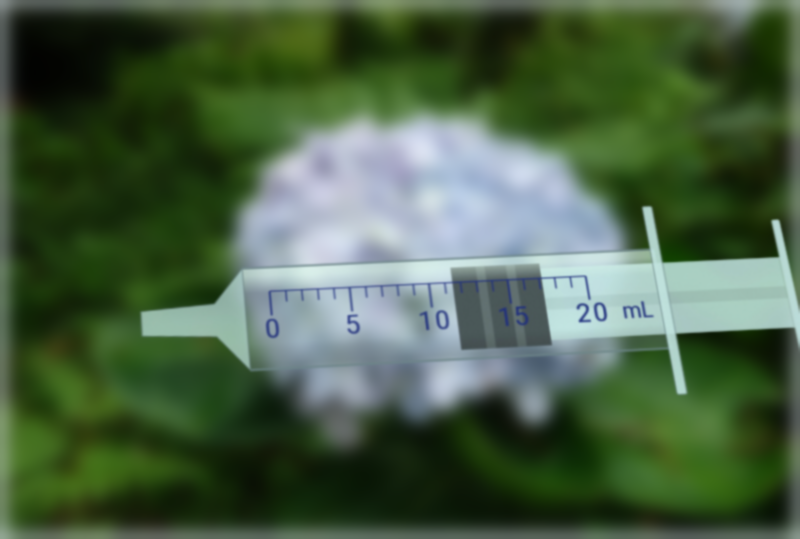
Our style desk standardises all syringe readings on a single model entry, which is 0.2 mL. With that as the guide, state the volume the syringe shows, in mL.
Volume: 11.5 mL
